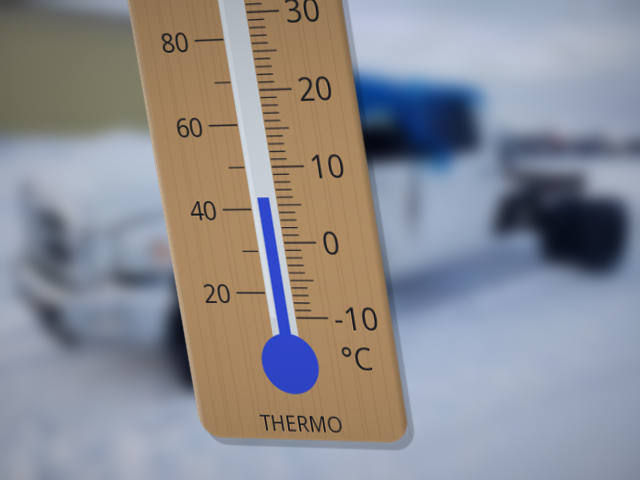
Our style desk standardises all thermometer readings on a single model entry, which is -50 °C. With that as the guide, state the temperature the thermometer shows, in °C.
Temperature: 6 °C
